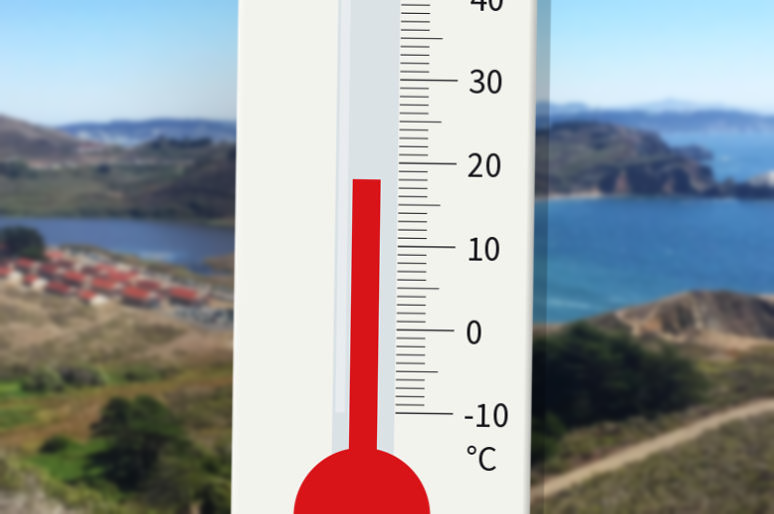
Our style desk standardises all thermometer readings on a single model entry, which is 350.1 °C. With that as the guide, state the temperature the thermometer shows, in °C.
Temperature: 18 °C
